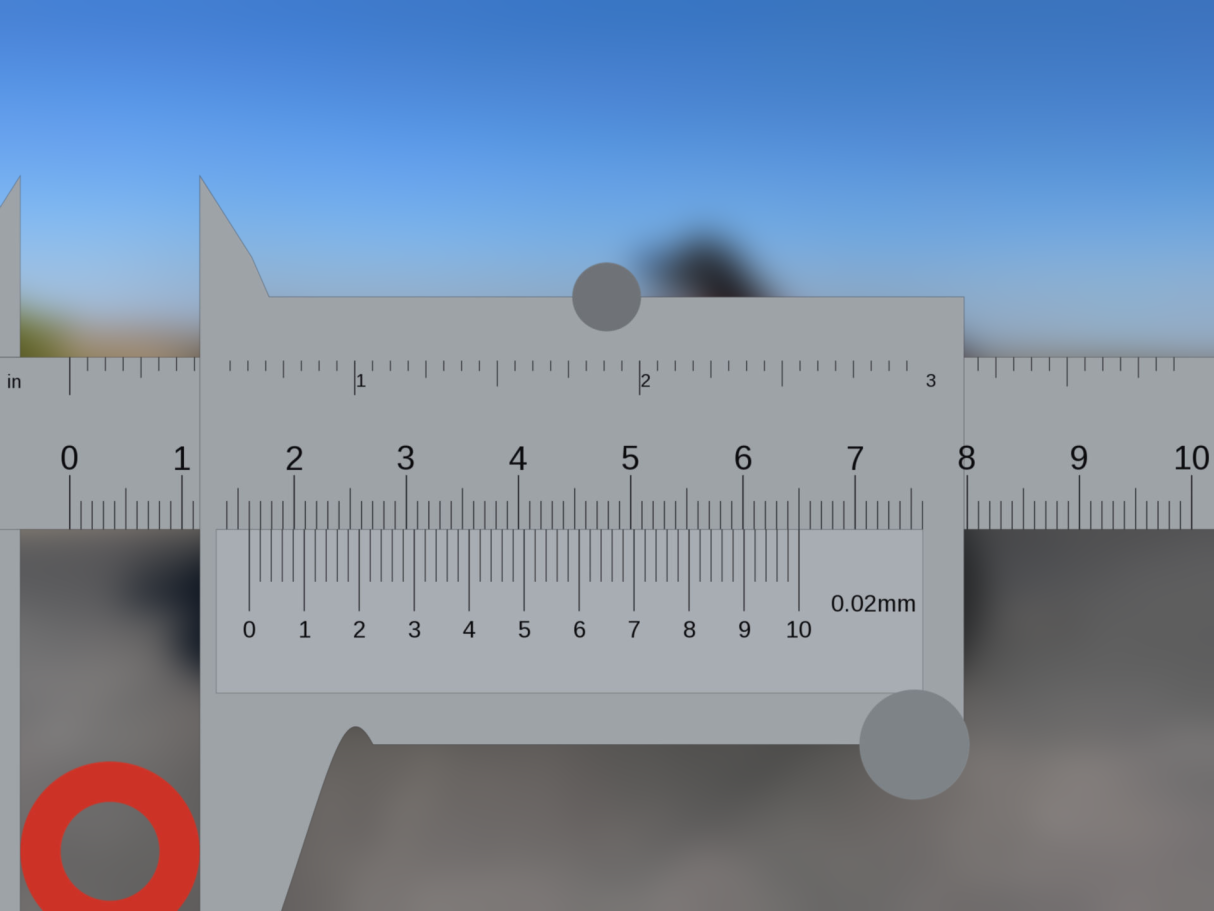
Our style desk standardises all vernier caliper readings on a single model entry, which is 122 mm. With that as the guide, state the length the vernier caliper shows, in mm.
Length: 16.0 mm
